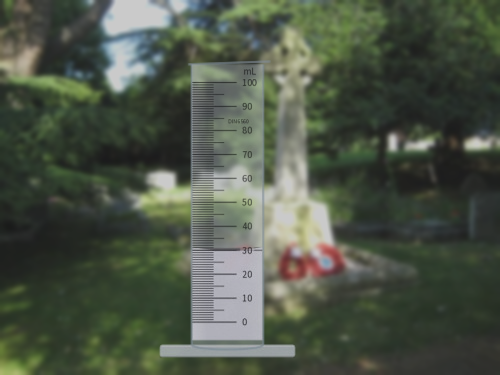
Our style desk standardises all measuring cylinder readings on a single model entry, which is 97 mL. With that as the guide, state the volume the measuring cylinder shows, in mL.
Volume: 30 mL
